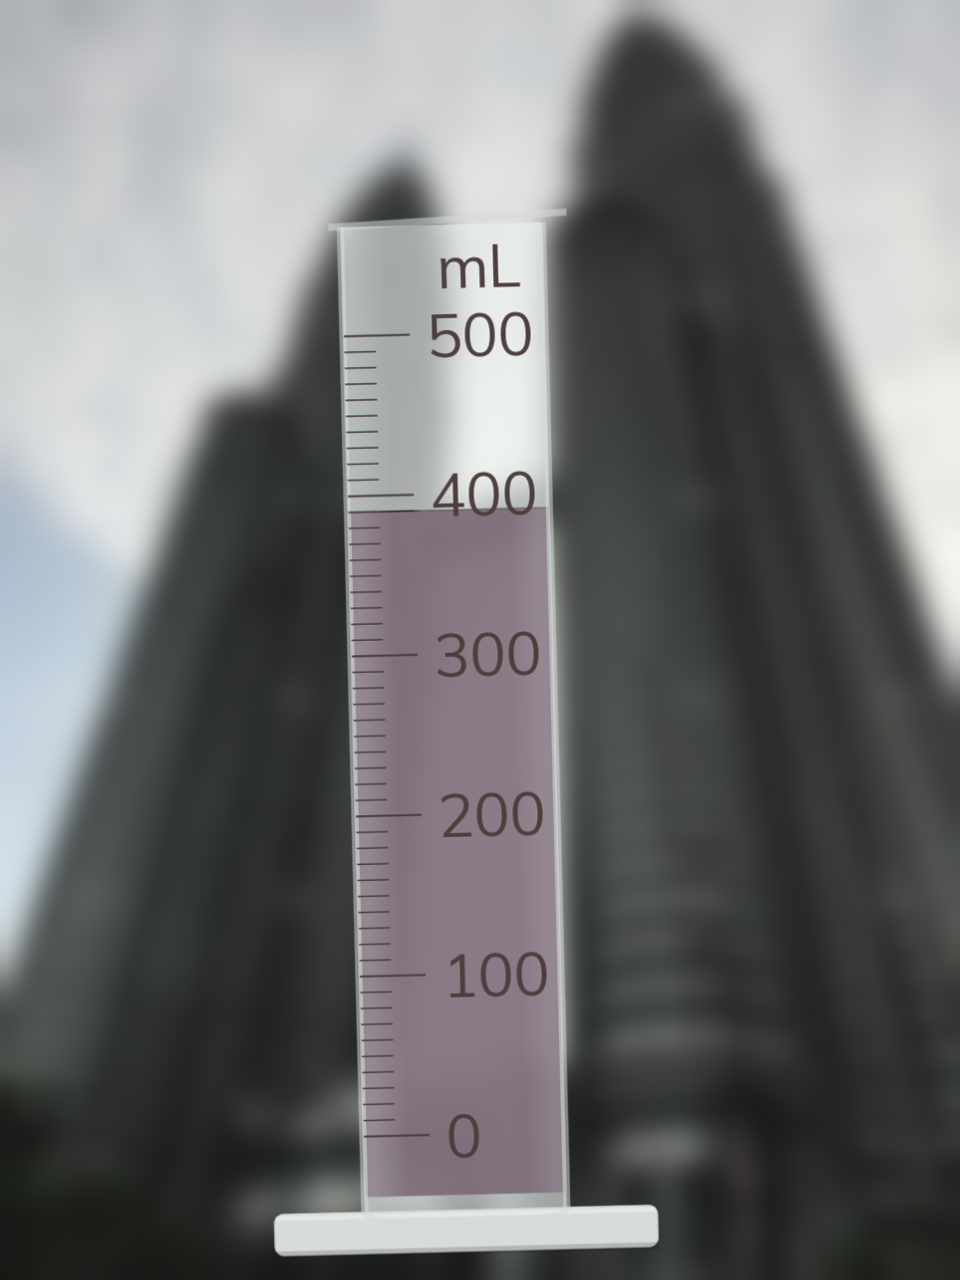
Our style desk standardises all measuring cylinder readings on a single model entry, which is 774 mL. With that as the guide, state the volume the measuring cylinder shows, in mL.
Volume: 390 mL
